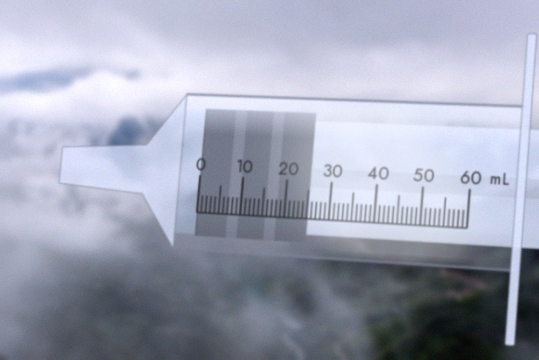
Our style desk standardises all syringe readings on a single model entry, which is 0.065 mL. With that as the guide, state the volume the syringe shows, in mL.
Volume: 0 mL
